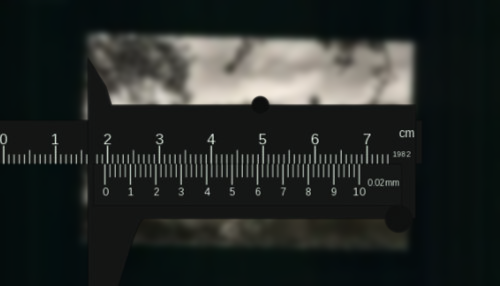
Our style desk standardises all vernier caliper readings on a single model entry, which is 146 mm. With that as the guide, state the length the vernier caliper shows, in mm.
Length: 19.5 mm
